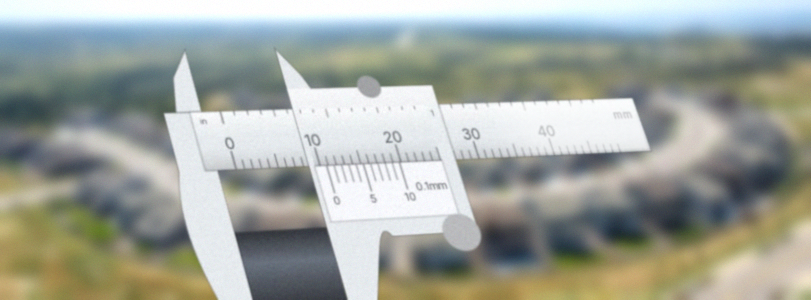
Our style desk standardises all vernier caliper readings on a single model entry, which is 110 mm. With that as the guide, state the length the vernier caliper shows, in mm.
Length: 10.8 mm
